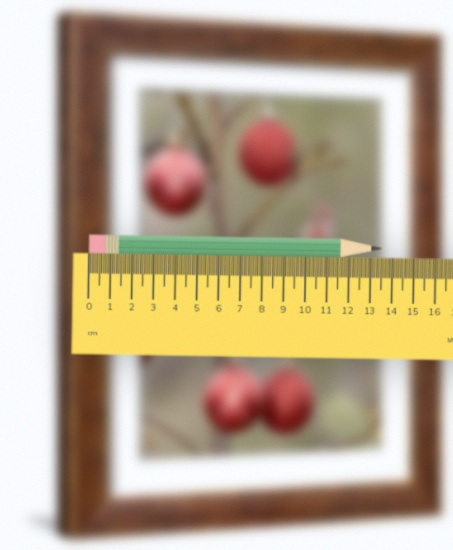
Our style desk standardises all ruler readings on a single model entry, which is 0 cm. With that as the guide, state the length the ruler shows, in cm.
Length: 13.5 cm
